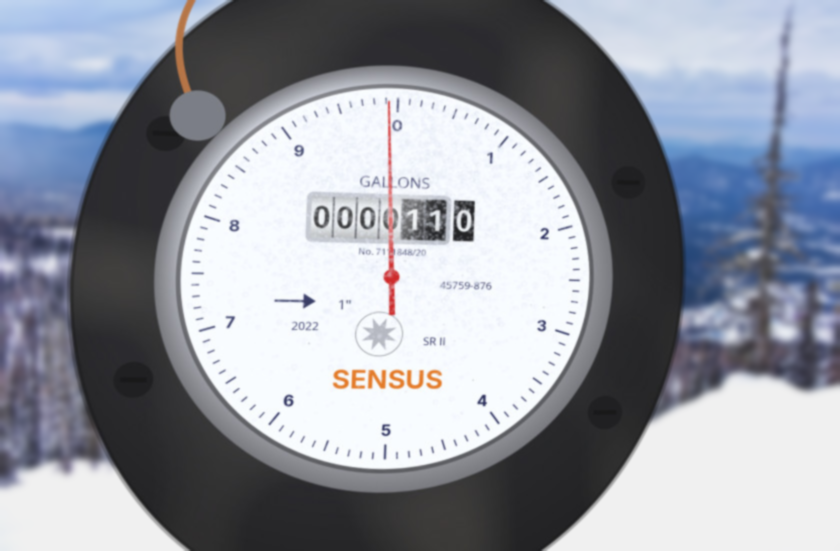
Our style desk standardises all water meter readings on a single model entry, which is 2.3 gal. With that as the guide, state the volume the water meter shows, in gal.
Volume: 109.9 gal
